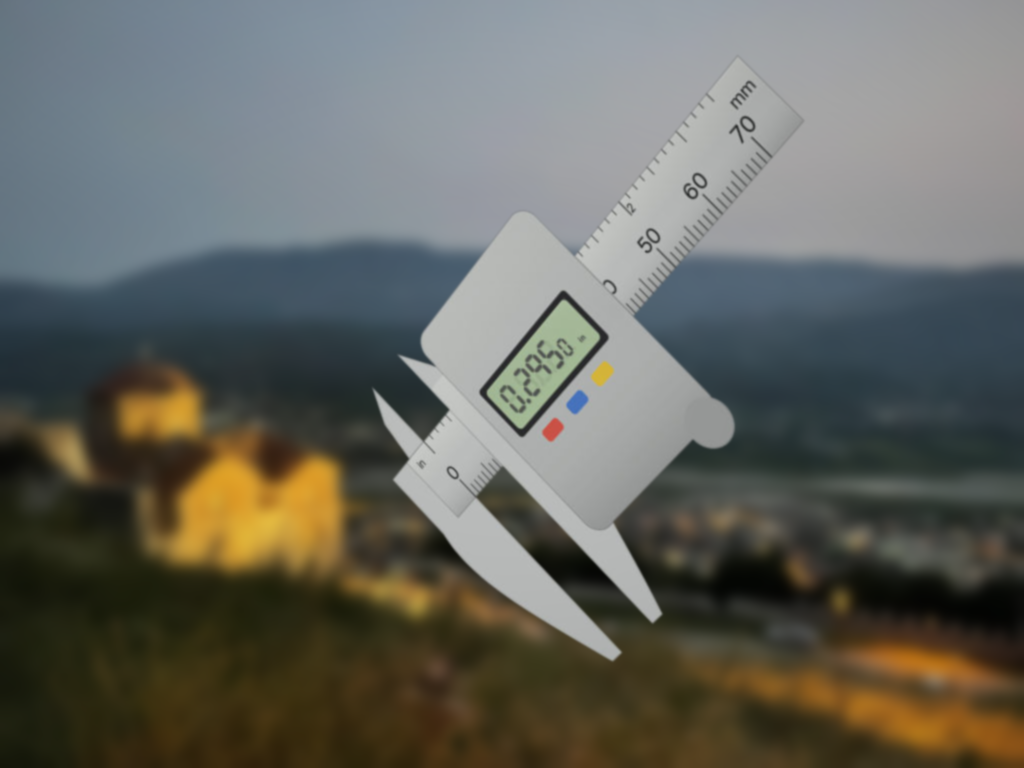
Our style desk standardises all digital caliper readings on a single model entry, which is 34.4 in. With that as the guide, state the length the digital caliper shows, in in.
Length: 0.2950 in
